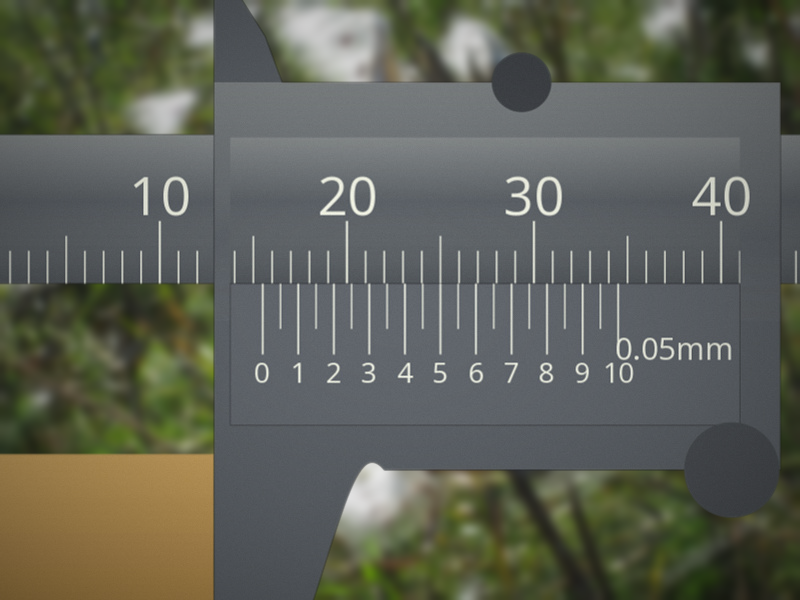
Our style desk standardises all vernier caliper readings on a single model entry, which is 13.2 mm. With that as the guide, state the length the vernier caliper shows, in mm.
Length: 15.5 mm
